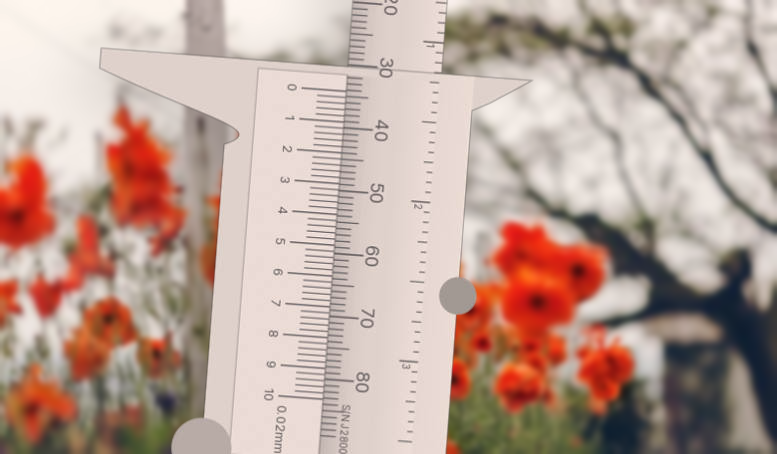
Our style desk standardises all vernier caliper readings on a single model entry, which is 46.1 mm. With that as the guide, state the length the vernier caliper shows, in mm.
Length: 34.2 mm
